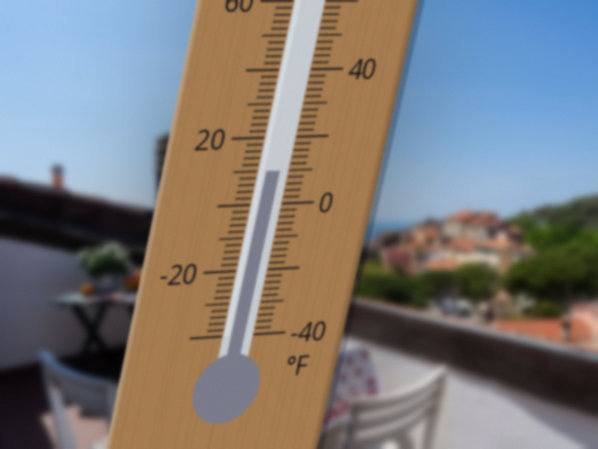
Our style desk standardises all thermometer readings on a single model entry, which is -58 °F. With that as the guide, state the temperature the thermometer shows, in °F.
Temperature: 10 °F
